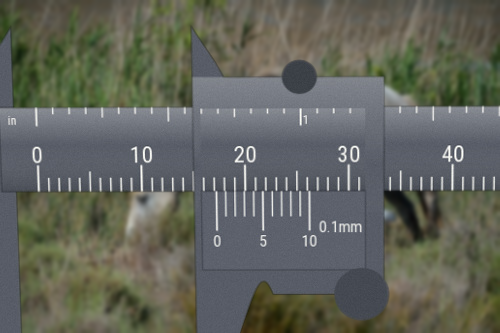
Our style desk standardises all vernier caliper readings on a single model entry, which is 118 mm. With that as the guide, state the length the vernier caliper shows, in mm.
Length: 17.2 mm
